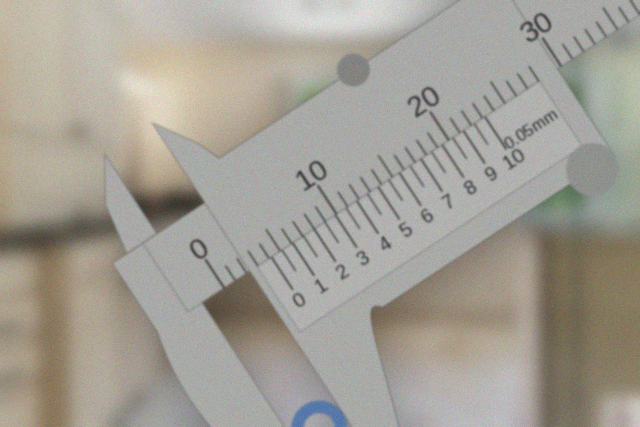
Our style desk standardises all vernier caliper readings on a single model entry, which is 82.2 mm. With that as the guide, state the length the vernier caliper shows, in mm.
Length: 4.2 mm
